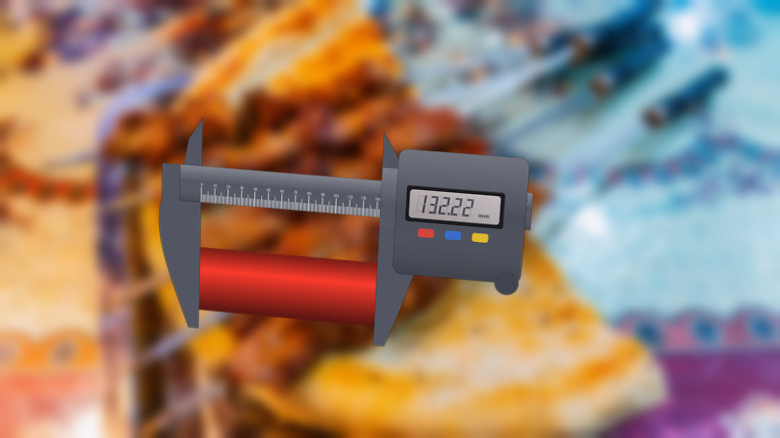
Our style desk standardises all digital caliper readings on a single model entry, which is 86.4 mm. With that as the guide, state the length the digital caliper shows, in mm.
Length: 132.22 mm
